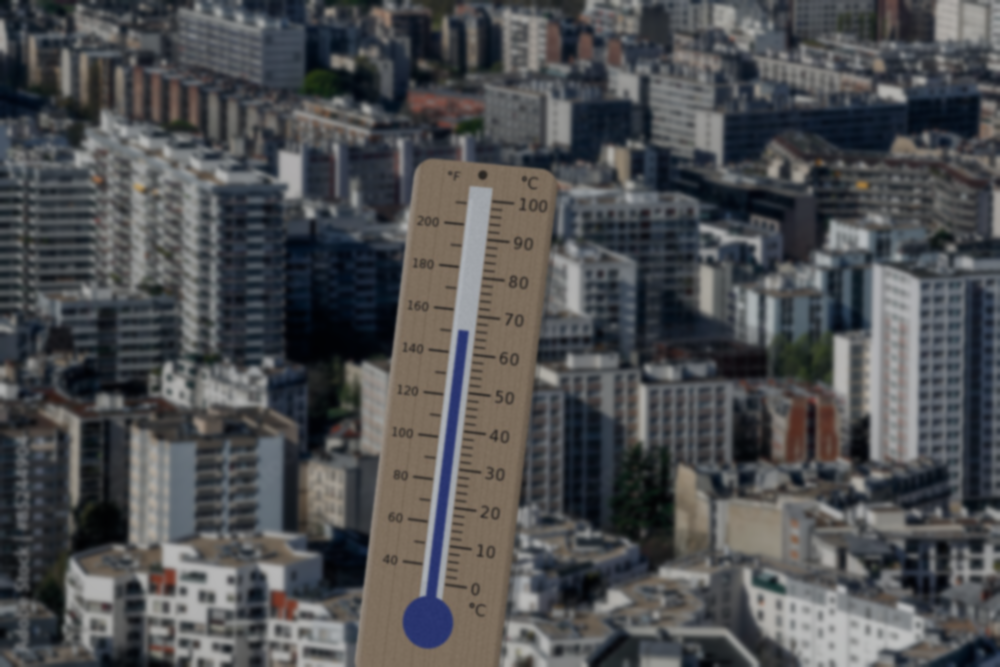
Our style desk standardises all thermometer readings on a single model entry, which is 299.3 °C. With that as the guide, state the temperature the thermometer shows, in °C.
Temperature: 66 °C
